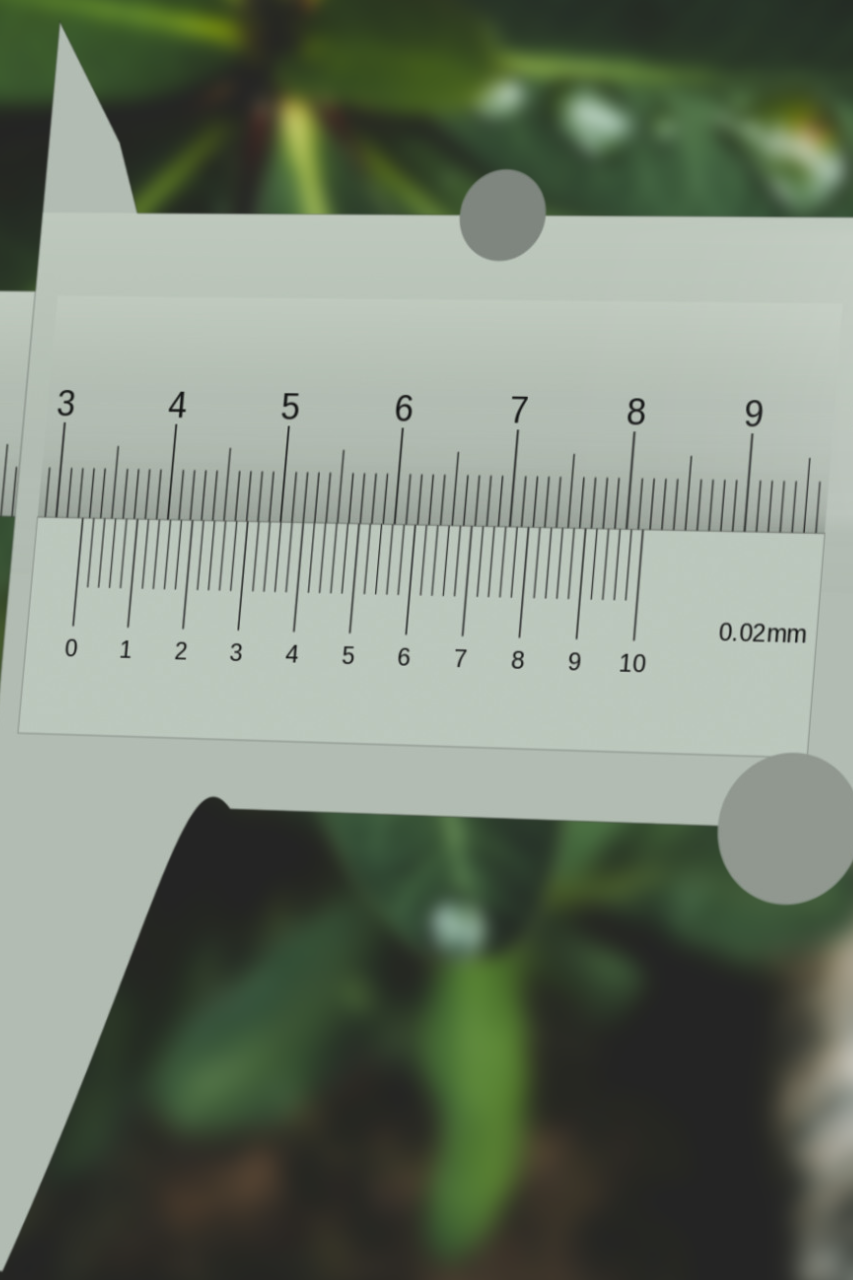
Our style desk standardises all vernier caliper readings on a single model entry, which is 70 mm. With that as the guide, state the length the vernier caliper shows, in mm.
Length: 32.4 mm
